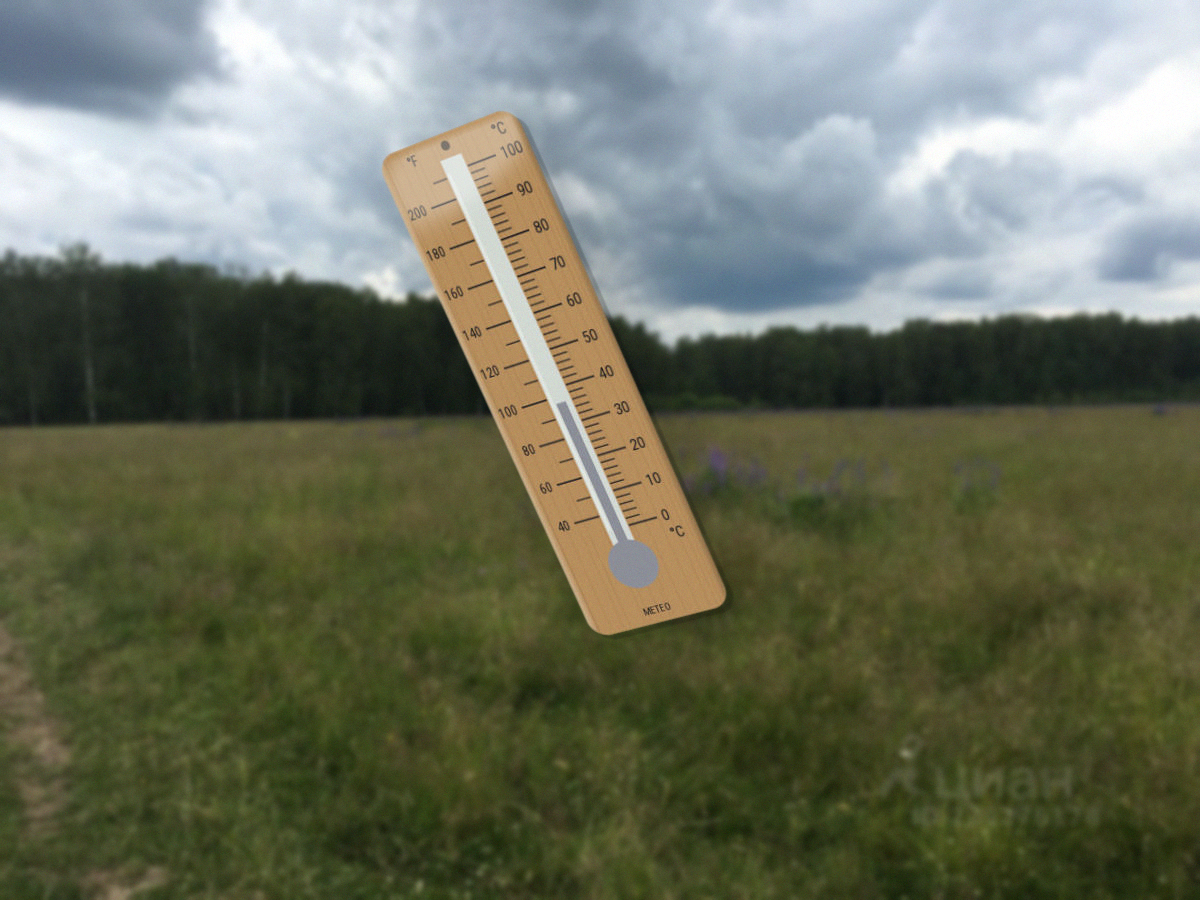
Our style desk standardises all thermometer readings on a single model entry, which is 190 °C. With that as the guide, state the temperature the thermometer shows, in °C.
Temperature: 36 °C
